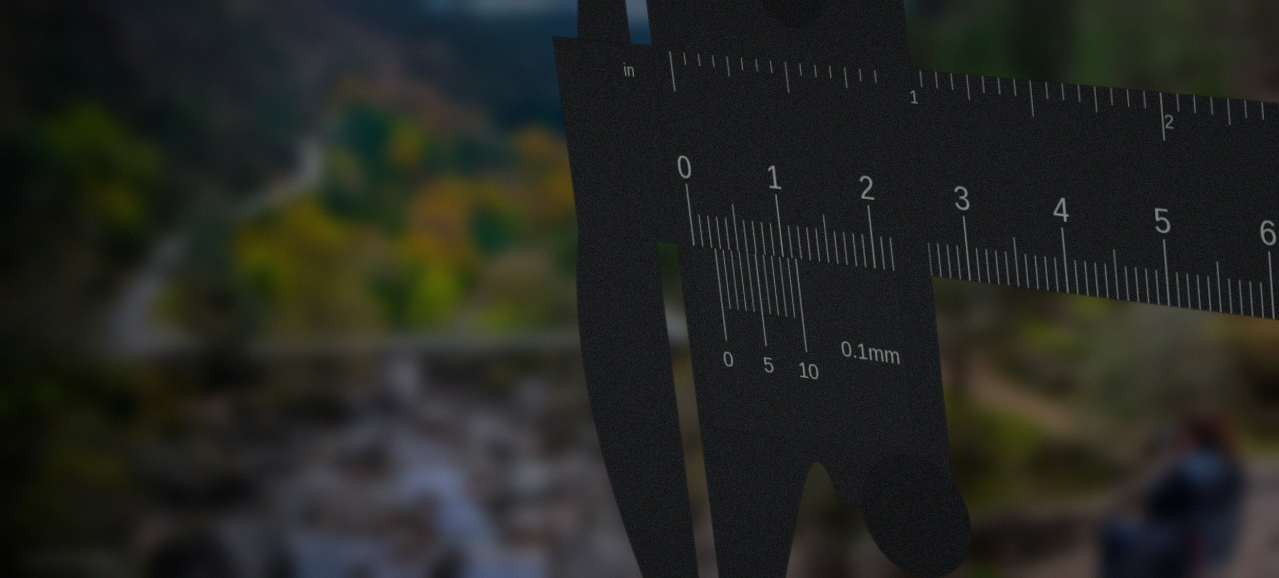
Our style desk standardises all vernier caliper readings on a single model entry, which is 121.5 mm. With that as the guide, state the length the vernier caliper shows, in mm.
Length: 2.4 mm
